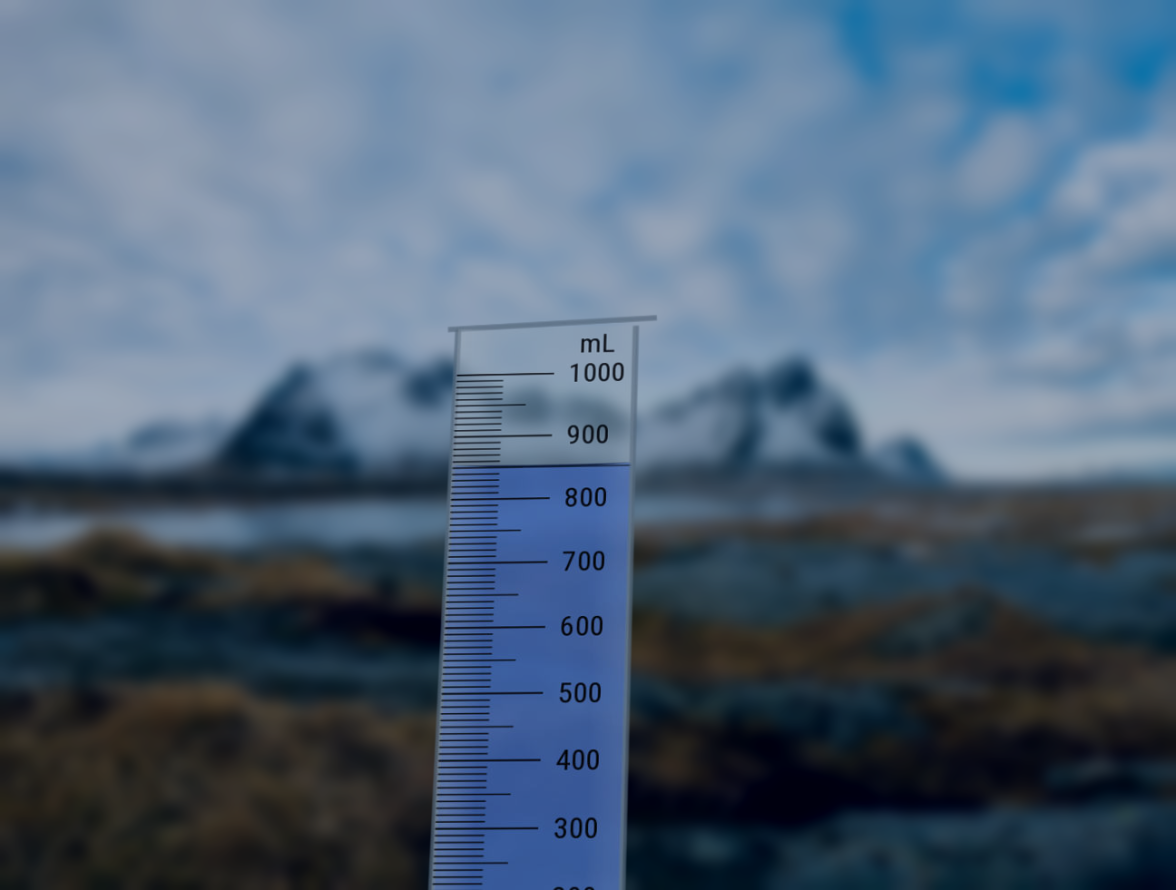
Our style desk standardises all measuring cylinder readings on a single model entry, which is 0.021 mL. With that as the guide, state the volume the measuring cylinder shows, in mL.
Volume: 850 mL
